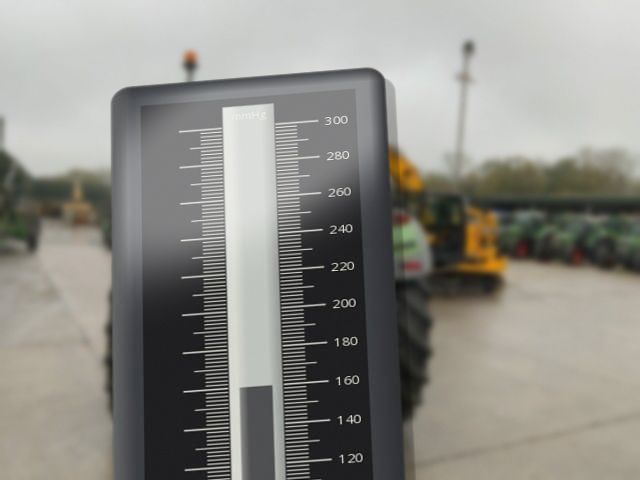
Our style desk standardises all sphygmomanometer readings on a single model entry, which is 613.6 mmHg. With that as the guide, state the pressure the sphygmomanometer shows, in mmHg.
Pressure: 160 mmHg
